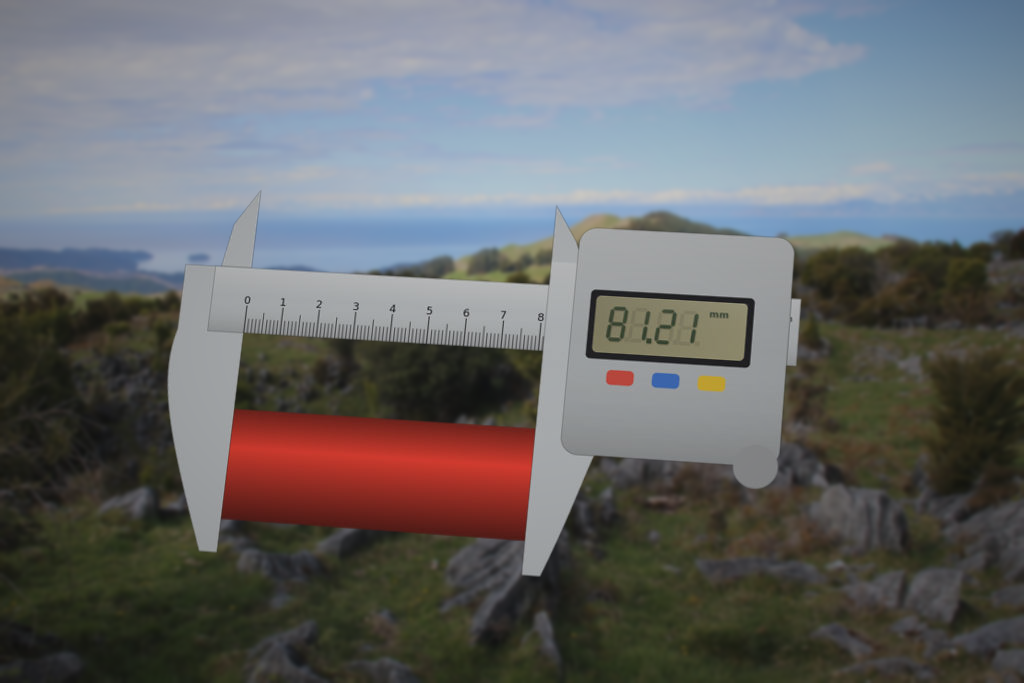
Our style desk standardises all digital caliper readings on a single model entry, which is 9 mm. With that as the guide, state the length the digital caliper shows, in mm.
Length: 81.21 mm
